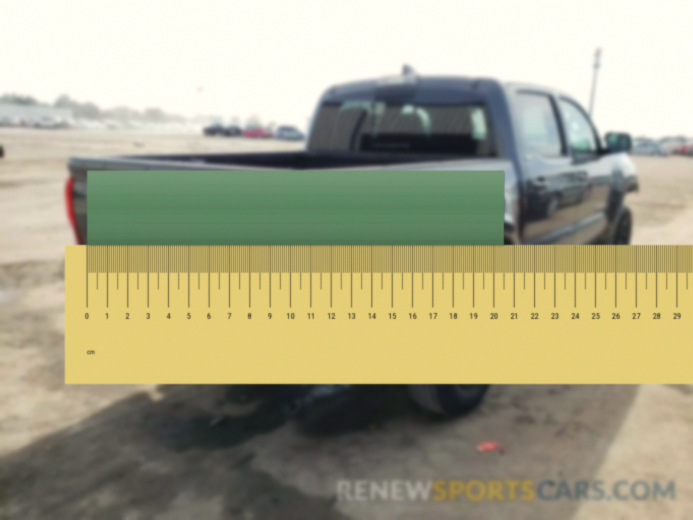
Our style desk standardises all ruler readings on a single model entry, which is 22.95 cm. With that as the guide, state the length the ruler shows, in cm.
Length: 20.5 cm
